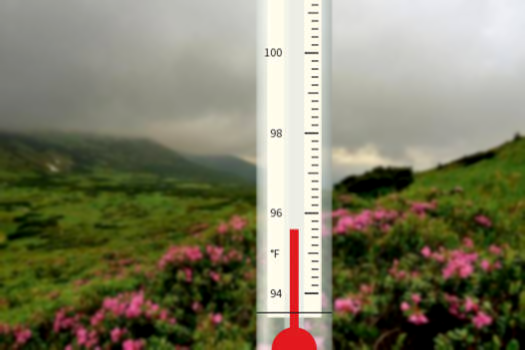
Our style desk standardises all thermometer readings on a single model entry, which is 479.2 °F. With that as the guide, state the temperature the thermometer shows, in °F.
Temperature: 95.6 °F
